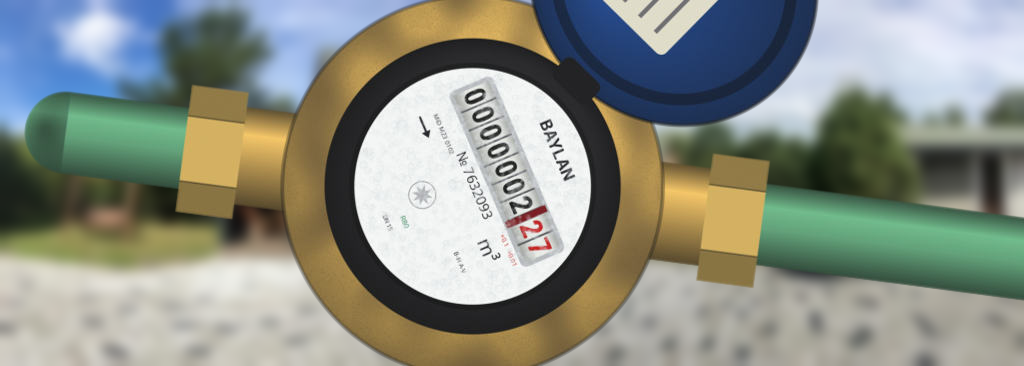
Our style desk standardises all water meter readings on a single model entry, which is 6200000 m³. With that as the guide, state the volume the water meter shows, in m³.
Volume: 2.27 m³
